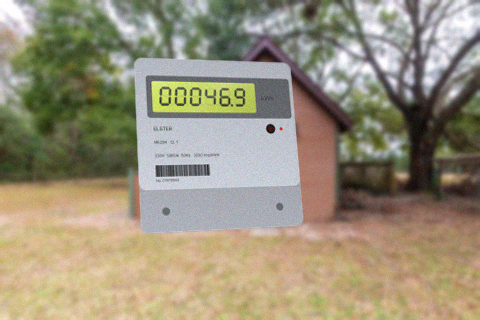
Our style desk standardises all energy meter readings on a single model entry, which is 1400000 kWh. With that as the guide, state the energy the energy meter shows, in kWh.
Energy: 46.9 kWh
